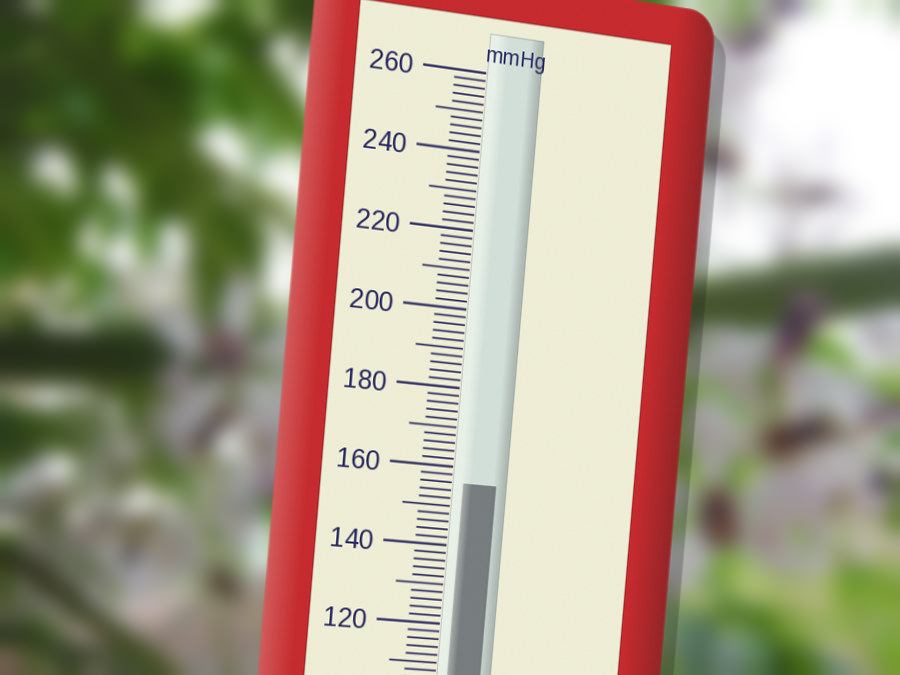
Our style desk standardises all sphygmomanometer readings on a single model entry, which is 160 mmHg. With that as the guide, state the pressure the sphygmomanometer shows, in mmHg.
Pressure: 156 mmHg
